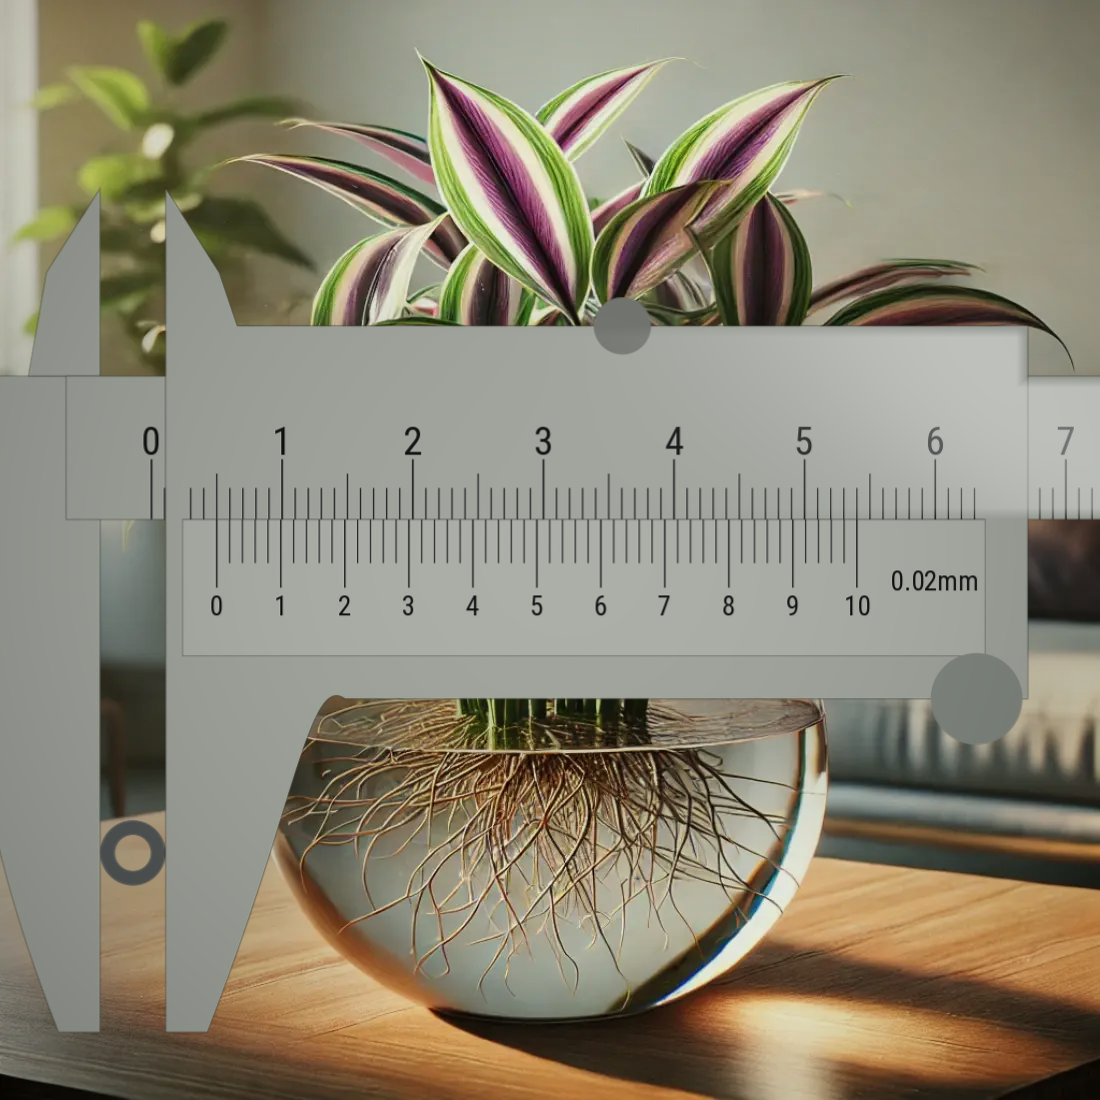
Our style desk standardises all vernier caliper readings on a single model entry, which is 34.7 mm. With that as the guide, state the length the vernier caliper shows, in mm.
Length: 5.0 mm
